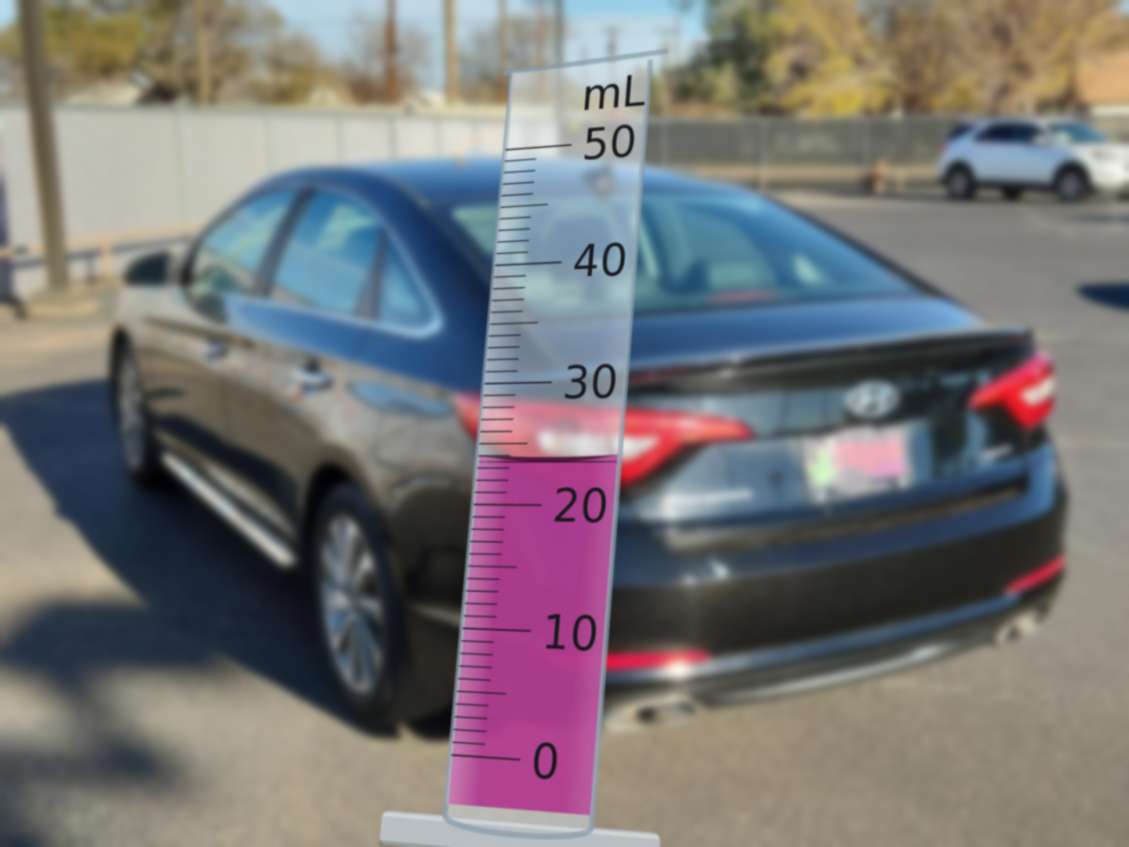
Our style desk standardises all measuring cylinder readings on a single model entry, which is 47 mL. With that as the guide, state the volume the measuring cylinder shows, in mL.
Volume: 23.5 mL
